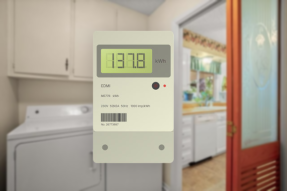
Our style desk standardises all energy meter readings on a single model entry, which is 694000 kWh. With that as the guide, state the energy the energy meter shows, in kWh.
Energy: 137.8 kWh
